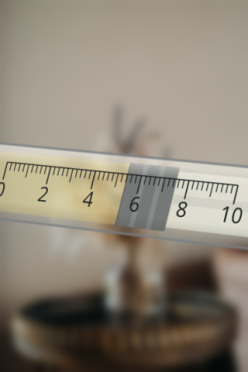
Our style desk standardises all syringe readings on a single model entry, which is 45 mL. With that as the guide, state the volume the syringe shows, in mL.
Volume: 5.4 mL
